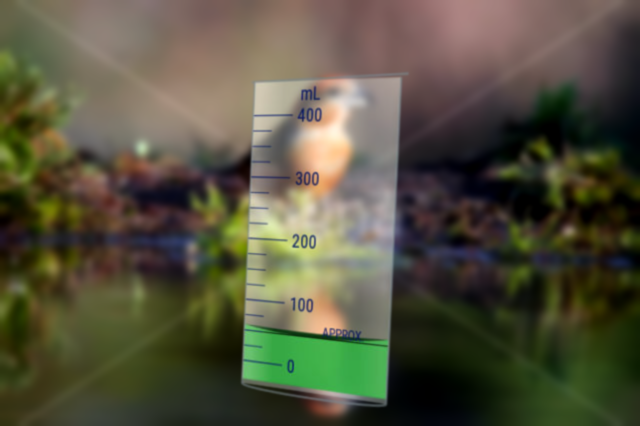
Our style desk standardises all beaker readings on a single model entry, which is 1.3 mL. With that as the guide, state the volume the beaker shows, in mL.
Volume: 50 mL
